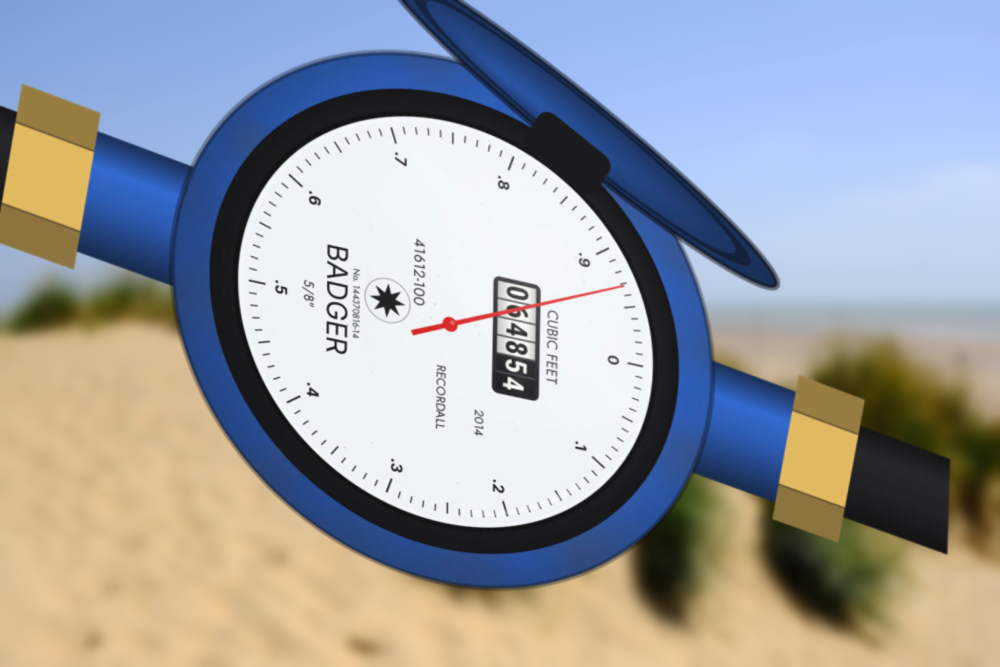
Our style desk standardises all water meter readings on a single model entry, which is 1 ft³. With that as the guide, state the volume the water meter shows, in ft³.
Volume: 64853.93 ft³
